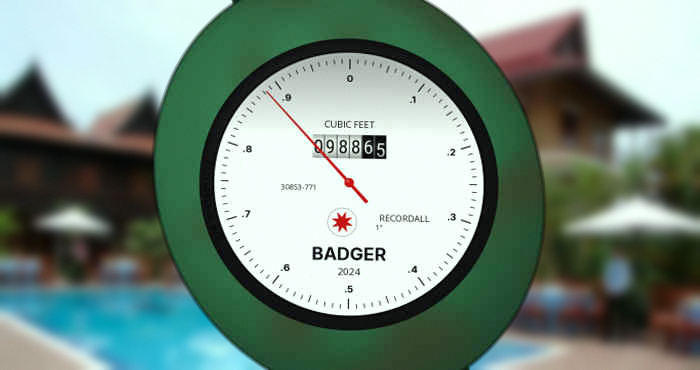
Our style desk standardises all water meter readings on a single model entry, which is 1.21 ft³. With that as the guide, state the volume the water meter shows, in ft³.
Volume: 98864.88 ft³
